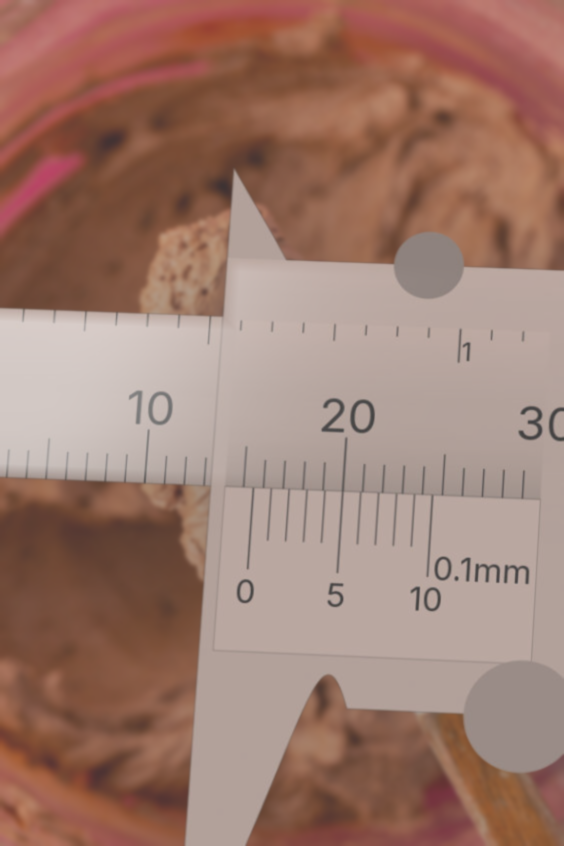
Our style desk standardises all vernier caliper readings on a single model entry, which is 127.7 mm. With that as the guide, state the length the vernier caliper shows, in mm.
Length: 15.5 mm
